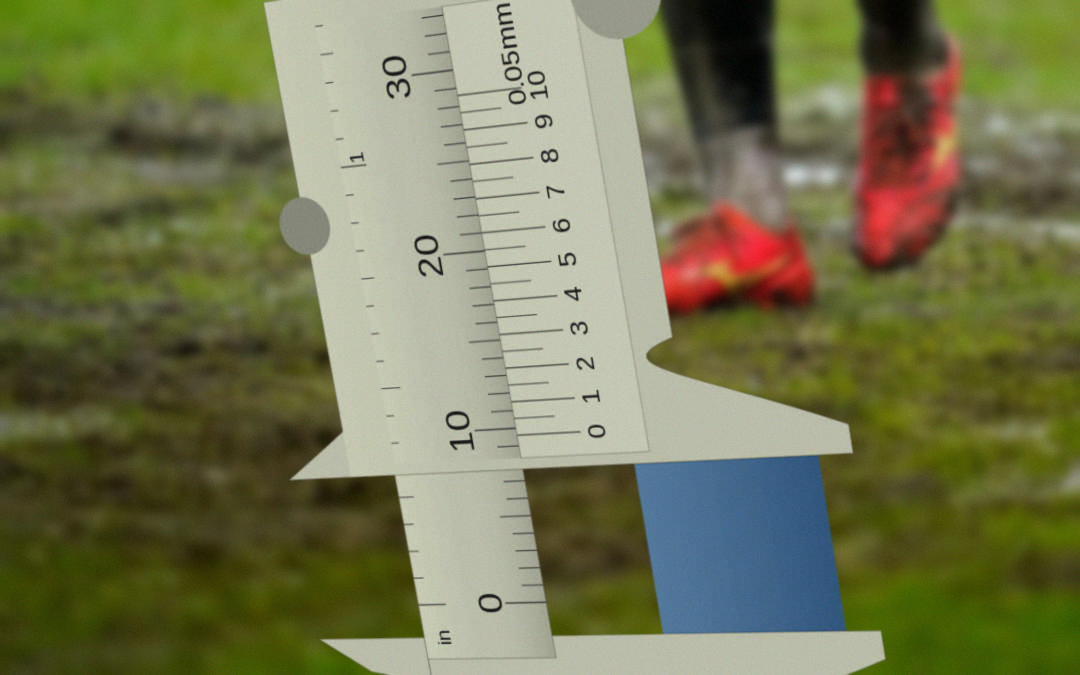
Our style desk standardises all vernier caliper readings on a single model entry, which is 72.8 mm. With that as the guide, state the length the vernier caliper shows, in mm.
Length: 9.6 mm
